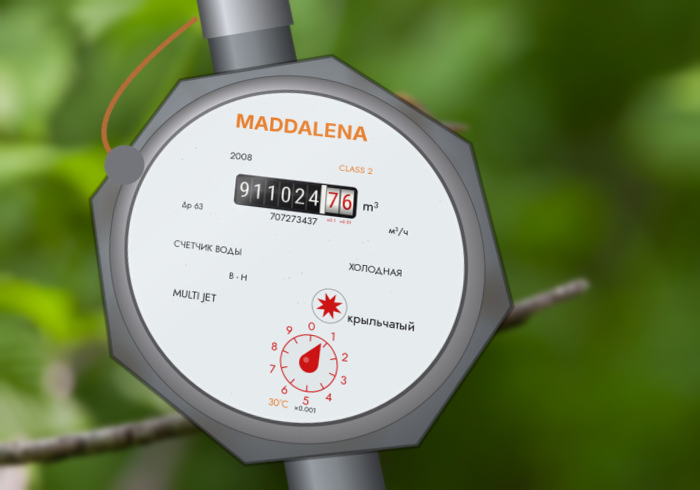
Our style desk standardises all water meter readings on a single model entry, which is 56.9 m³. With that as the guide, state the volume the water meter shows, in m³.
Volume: 911024.760 m³
